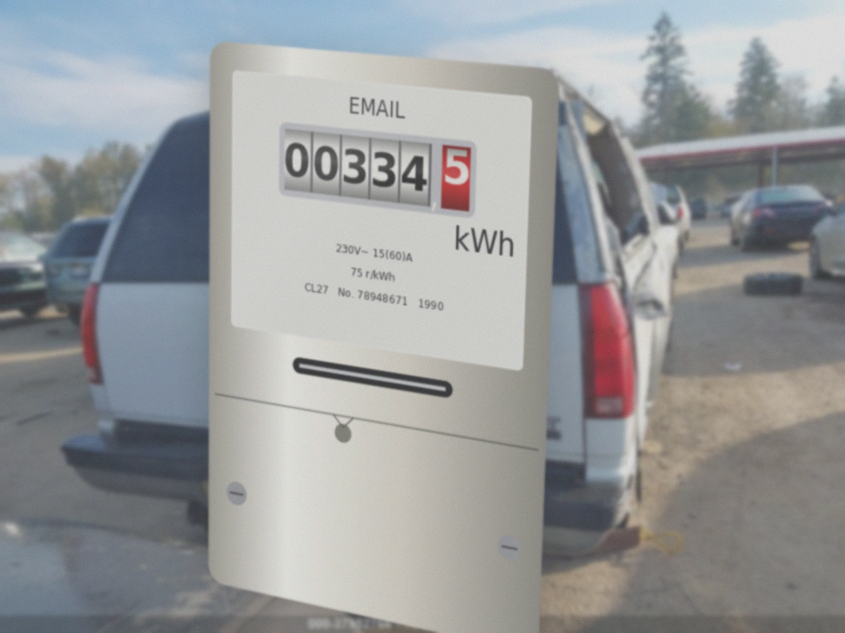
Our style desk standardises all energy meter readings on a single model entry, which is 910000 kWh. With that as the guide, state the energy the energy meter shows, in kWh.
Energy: 334.5 kWh
